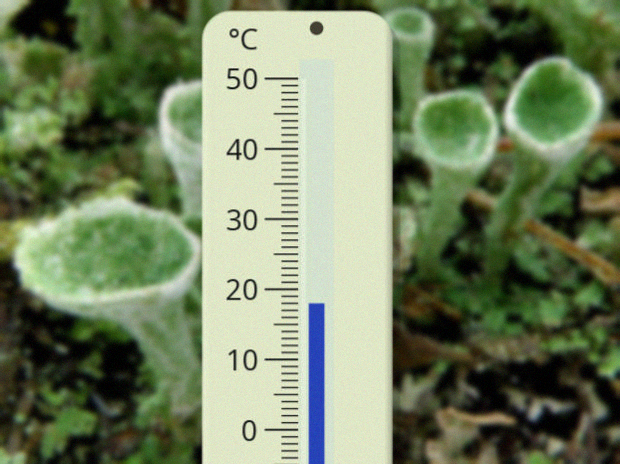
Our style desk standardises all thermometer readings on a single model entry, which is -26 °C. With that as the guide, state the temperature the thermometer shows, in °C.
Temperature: 18 °C
